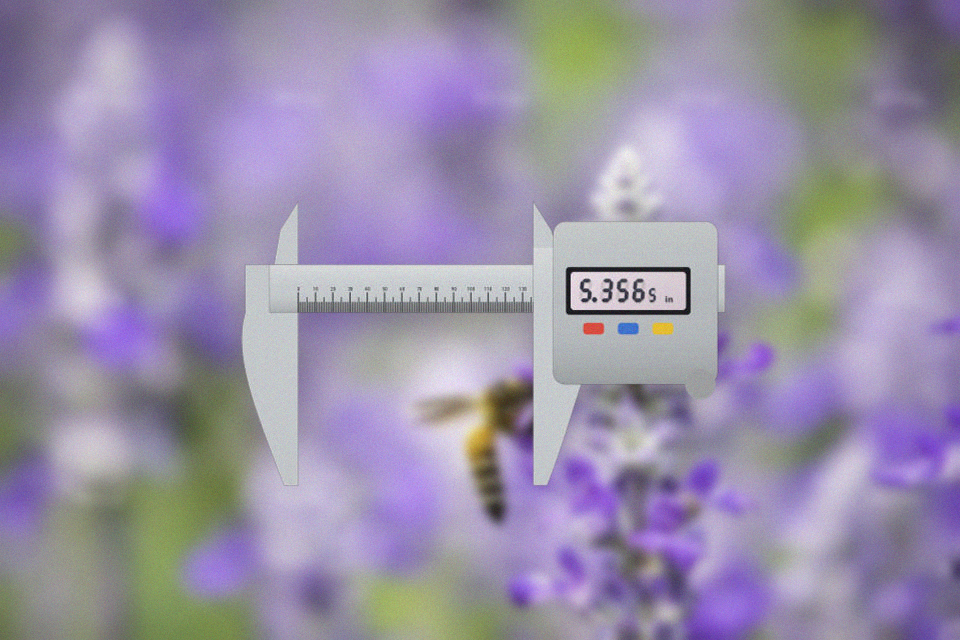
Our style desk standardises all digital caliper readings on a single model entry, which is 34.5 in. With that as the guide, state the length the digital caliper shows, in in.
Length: 5.3565 in
